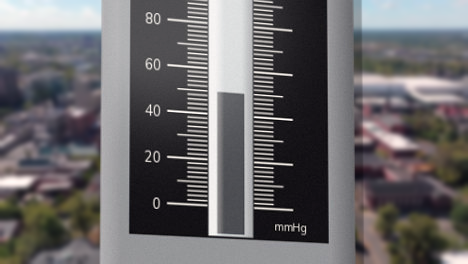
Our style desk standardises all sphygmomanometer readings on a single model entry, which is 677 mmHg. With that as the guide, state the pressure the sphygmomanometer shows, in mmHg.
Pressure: 50 mmHg
